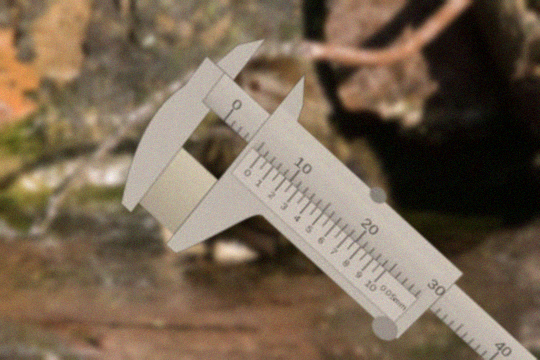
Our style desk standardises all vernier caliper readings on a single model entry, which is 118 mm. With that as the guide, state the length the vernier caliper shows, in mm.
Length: 5.6 mm
